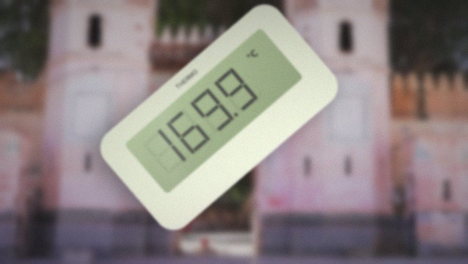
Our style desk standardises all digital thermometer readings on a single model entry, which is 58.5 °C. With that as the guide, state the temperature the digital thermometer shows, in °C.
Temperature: 169.9 °C
